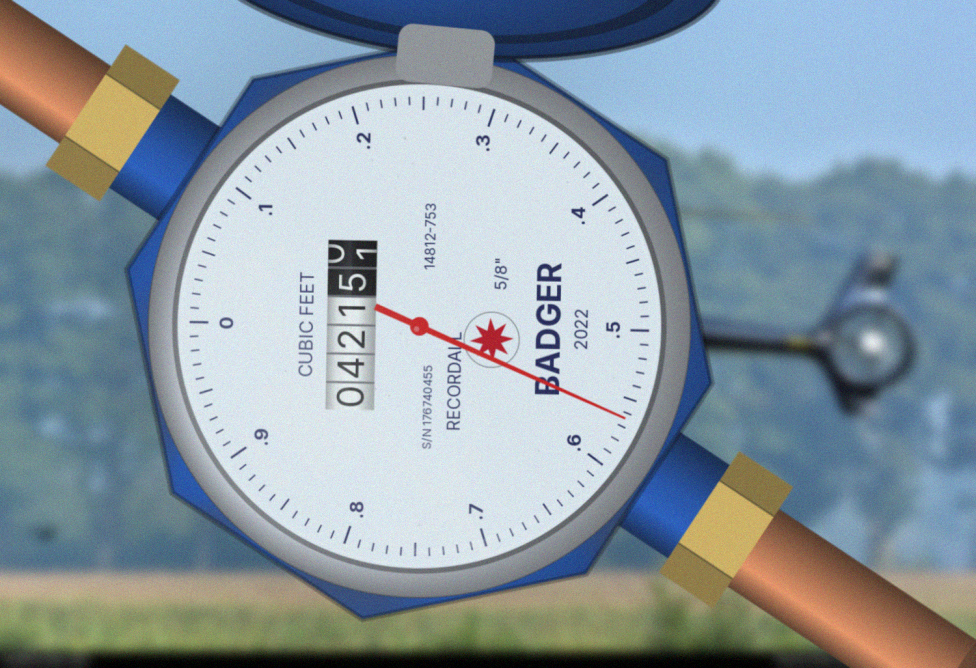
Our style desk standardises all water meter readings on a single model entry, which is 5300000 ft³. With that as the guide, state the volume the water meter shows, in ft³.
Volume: 42150.56 ft³
